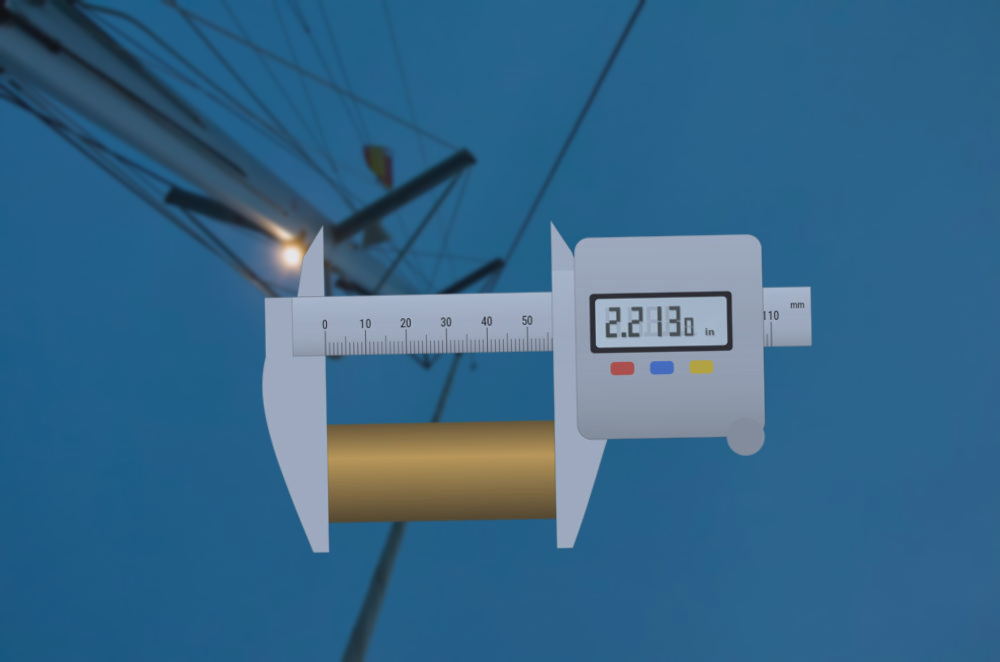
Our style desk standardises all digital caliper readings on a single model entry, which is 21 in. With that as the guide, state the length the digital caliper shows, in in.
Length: 2.2130 in
